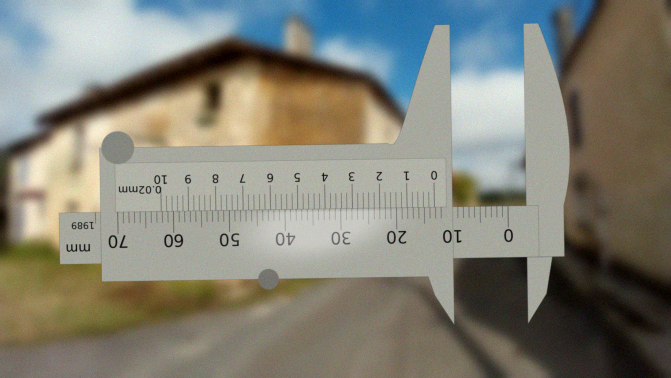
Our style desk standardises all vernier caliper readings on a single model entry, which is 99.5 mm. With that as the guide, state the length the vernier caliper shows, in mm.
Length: 13.2 mm
